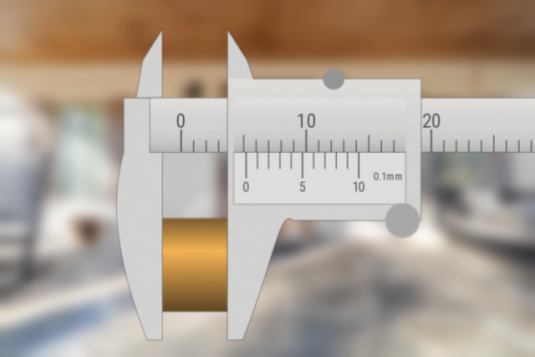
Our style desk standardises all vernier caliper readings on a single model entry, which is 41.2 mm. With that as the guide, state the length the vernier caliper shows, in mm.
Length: 5.2 mm
